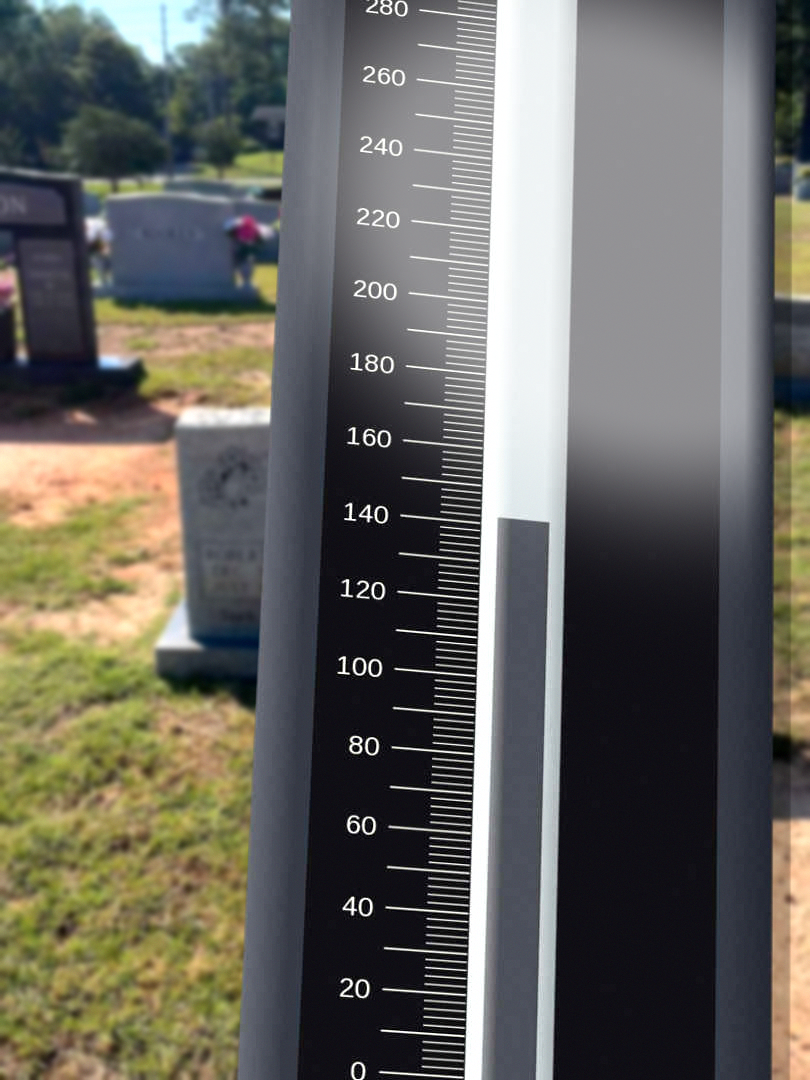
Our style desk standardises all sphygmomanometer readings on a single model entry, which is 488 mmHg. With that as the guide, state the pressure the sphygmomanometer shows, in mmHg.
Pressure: 142 mmHg
